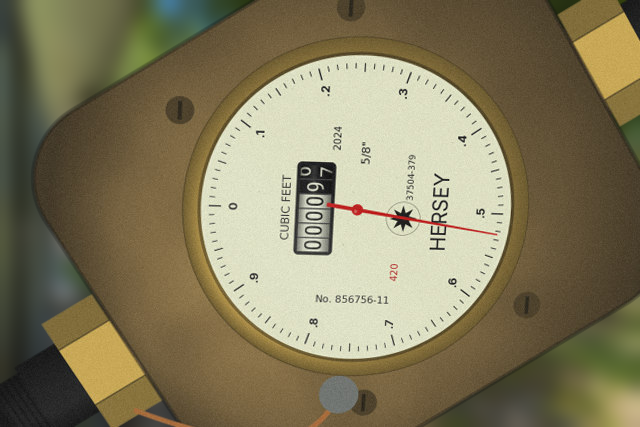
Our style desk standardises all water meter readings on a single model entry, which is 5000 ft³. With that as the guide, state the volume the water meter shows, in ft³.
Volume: 96.52 ft³
